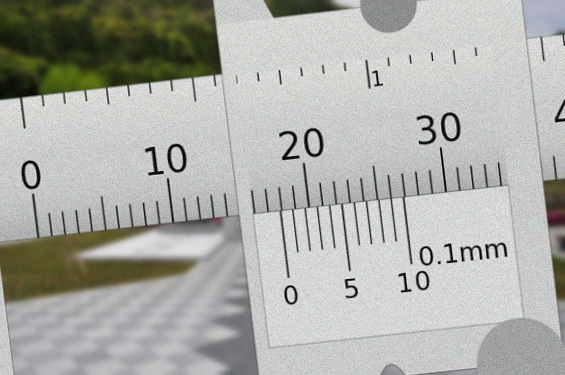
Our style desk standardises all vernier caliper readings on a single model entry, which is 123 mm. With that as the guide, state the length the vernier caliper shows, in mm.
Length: 17.9 mm
